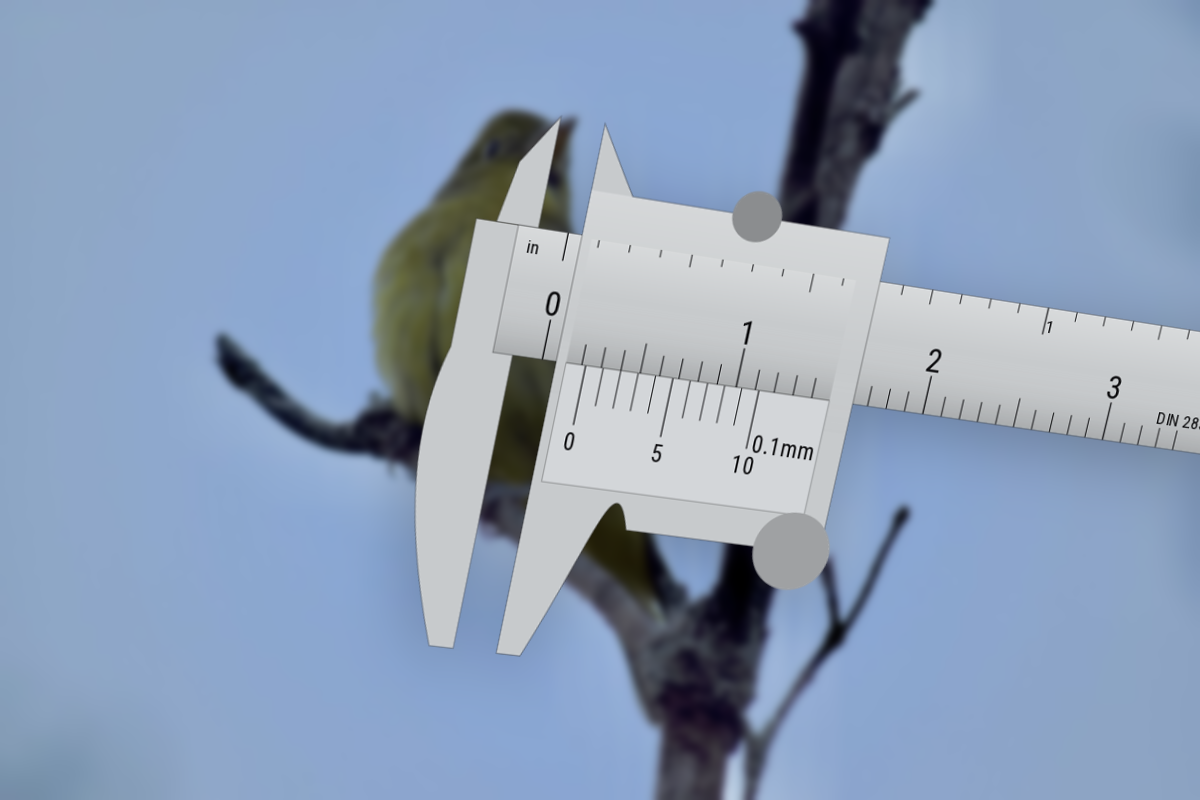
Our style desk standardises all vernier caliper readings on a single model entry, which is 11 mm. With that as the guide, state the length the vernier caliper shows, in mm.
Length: 2.2 mm
